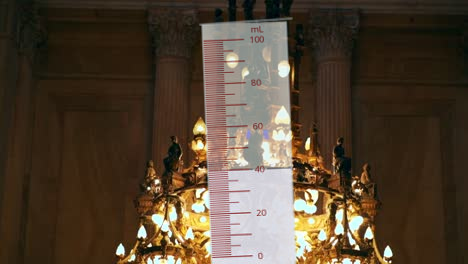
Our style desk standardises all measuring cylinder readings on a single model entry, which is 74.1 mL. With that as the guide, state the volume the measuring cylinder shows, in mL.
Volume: 40 mL
